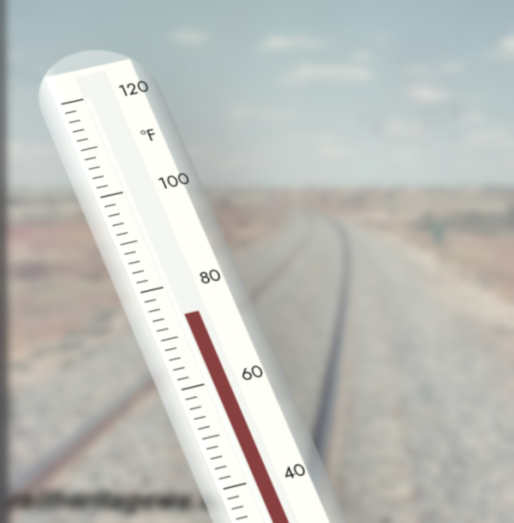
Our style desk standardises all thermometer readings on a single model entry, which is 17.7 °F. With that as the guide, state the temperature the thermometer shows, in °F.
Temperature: 74 °F
